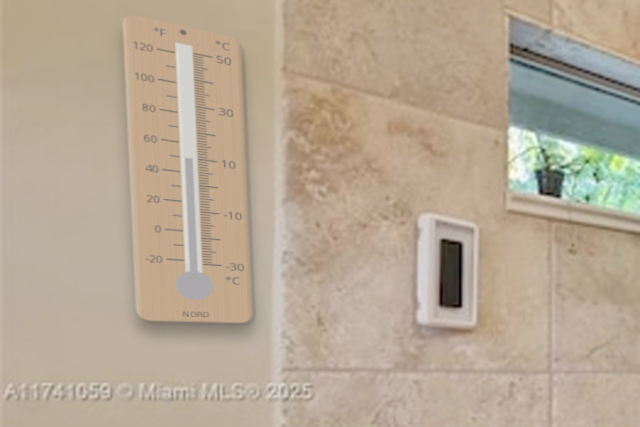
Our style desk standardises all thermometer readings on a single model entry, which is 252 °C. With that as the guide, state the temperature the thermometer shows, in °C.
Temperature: 10 °C
